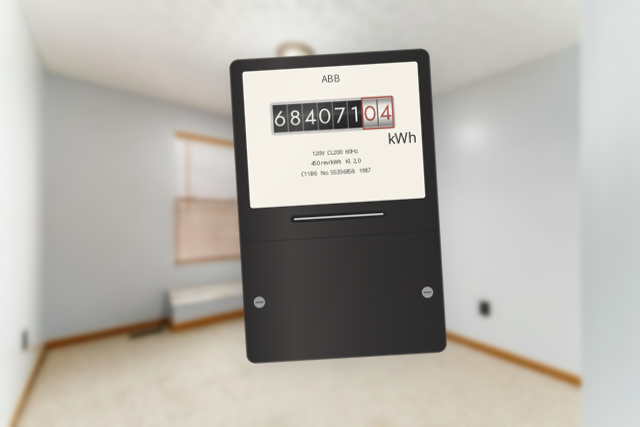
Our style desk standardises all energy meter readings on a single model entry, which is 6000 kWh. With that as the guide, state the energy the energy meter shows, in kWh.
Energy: 684071.04 kWh
